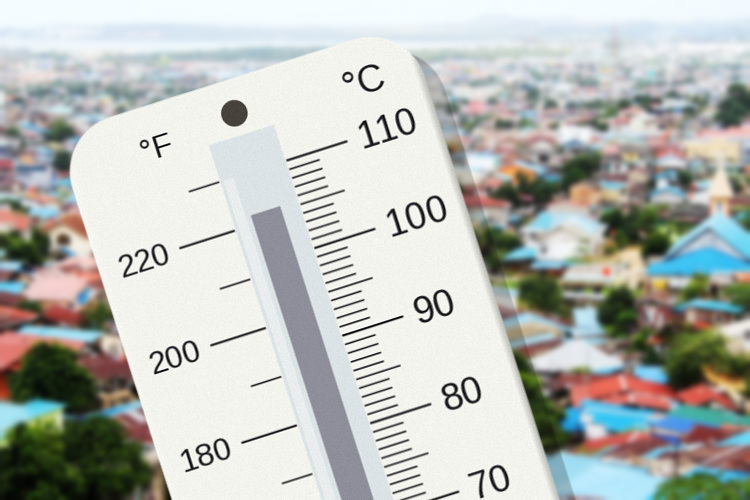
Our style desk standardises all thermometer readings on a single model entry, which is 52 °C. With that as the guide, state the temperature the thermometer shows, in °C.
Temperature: 105.5 °C
